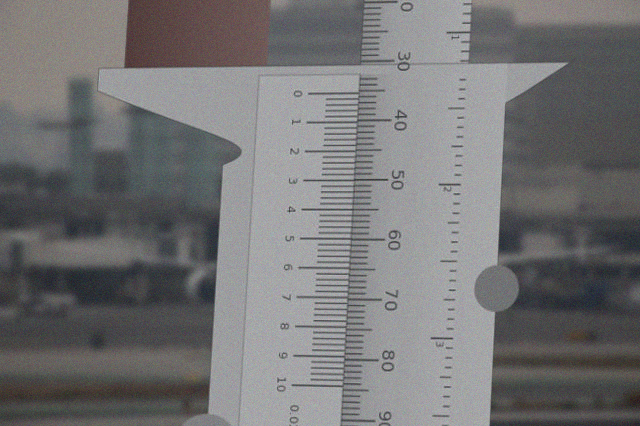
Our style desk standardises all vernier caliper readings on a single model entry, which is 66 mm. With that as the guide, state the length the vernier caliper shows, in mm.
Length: 35.4 mm
